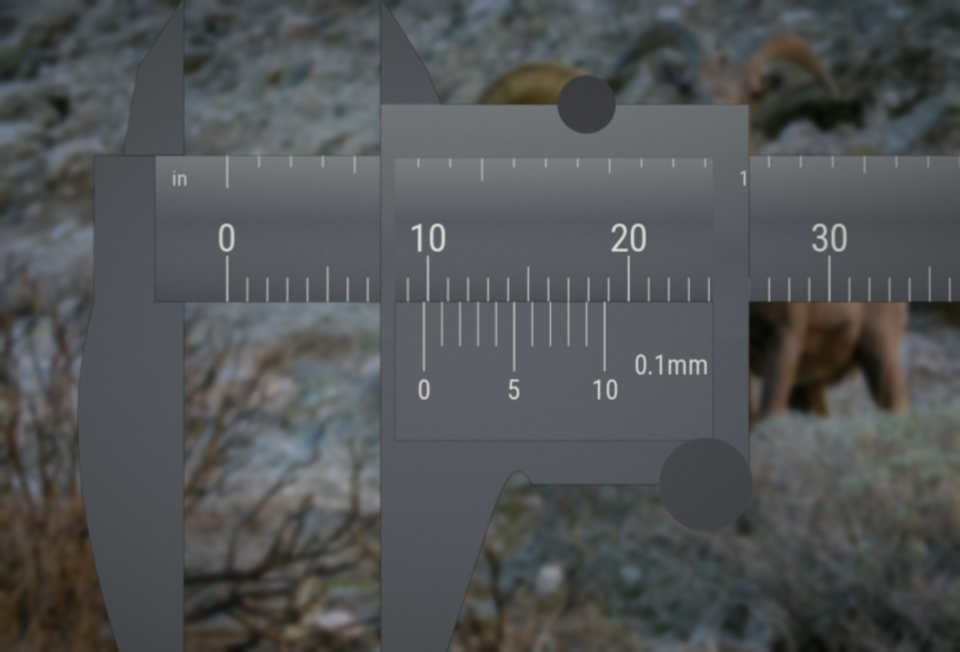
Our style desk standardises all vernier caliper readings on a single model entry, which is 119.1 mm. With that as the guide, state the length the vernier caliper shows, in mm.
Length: 9.8 mm
